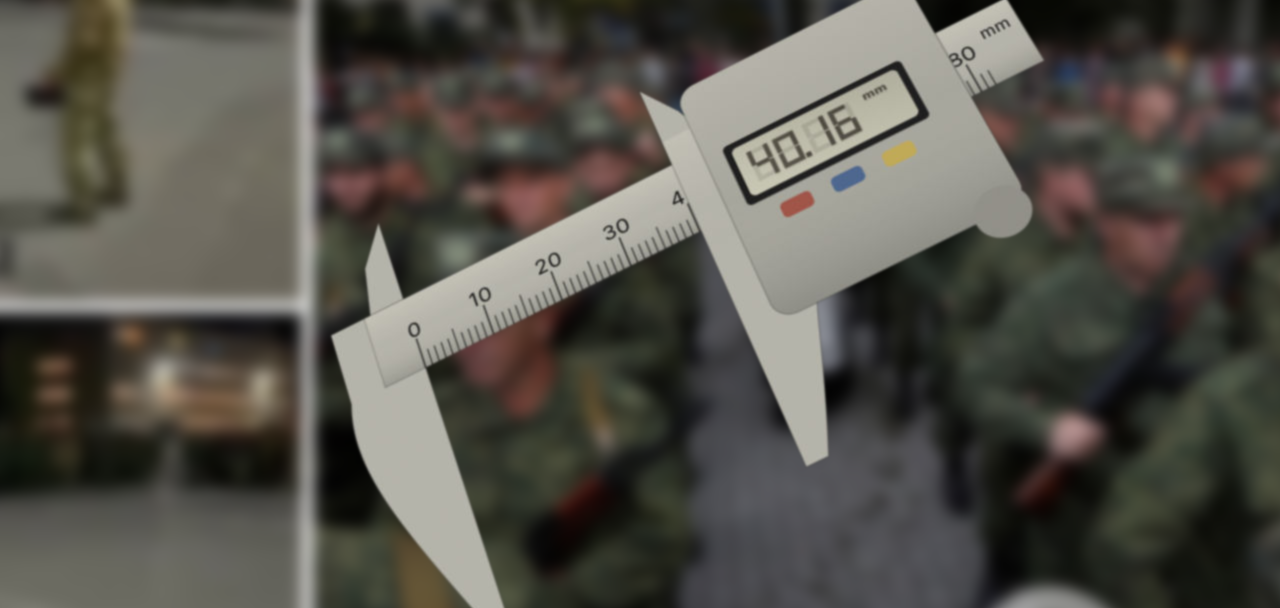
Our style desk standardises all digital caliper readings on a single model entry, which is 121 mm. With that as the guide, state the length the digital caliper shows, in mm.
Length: 40.16 mm
